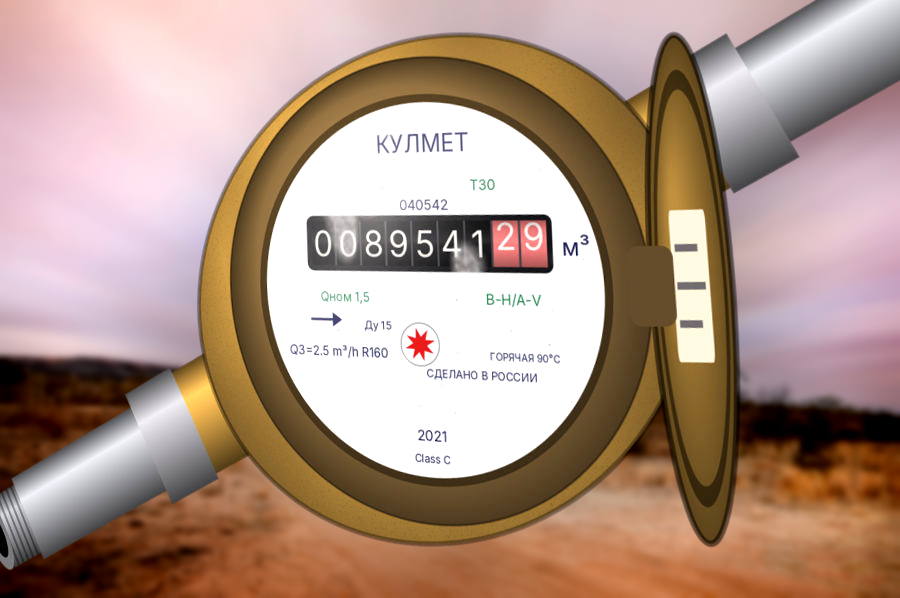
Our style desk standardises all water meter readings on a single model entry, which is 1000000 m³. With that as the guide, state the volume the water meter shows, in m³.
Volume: 89541.29 m³
